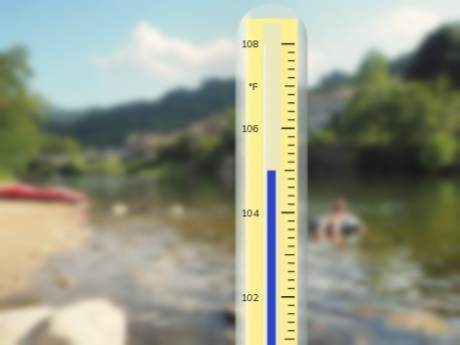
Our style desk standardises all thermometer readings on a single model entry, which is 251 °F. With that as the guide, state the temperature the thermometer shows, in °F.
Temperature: 105 °F
